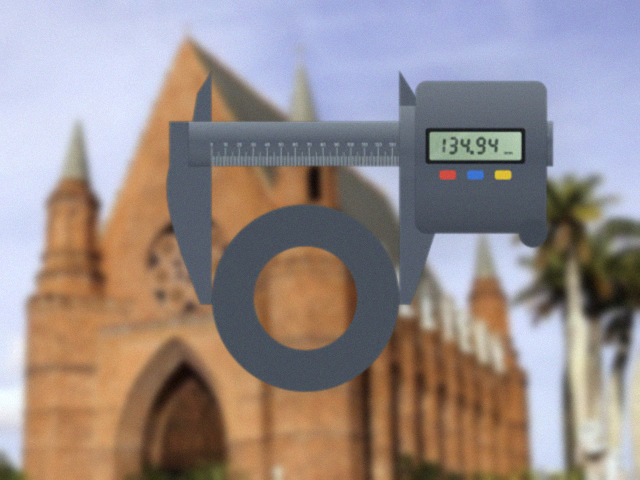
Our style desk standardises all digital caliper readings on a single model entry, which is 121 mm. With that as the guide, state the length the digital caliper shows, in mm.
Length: 134.94 mm
